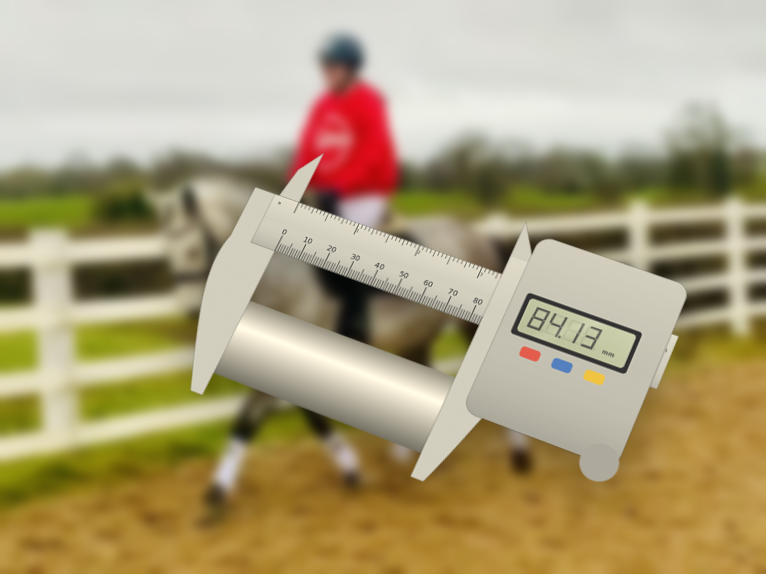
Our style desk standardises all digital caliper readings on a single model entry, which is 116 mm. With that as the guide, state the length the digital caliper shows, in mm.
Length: 84.13 mm
